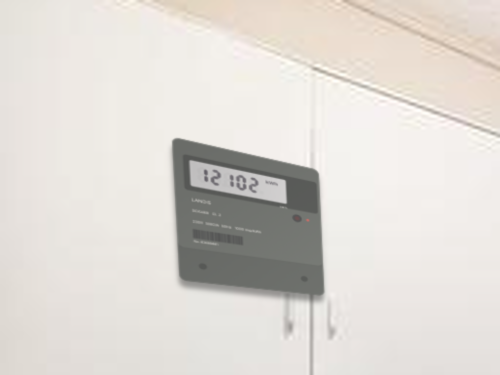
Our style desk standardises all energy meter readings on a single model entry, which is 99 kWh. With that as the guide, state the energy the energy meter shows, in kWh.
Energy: 12102 kWh
